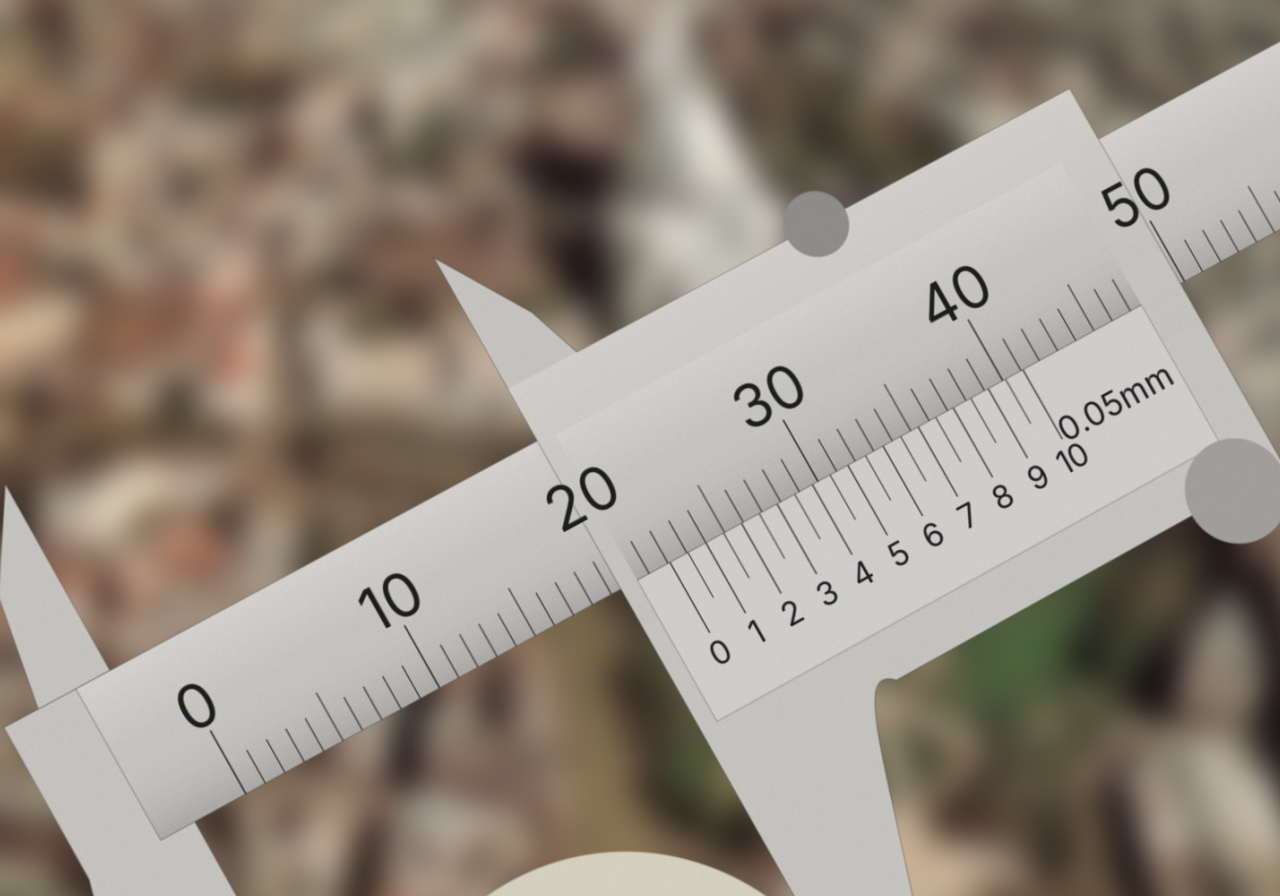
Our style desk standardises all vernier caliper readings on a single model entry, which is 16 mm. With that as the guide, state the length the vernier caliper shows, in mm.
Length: 22.1 mm
